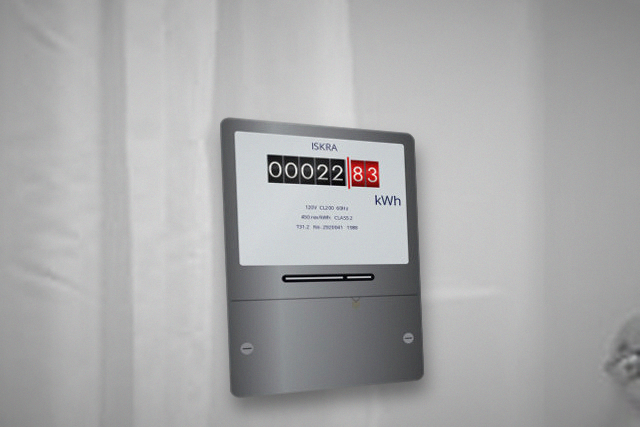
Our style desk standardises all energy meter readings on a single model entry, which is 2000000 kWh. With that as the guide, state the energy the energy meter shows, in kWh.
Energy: 22.83 kWh
